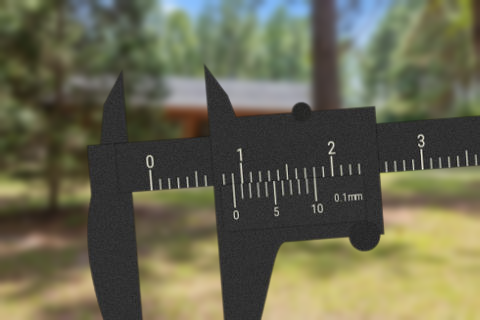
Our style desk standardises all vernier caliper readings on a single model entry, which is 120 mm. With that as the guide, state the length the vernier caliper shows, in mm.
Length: 9.0 mm
